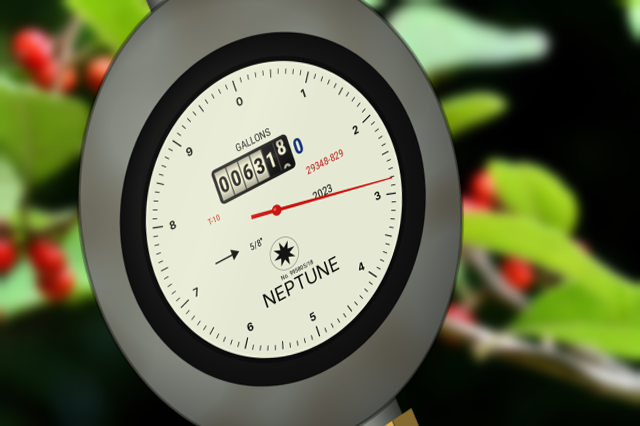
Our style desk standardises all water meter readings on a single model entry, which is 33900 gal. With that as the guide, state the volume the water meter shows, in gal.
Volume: 63182.8 gal
